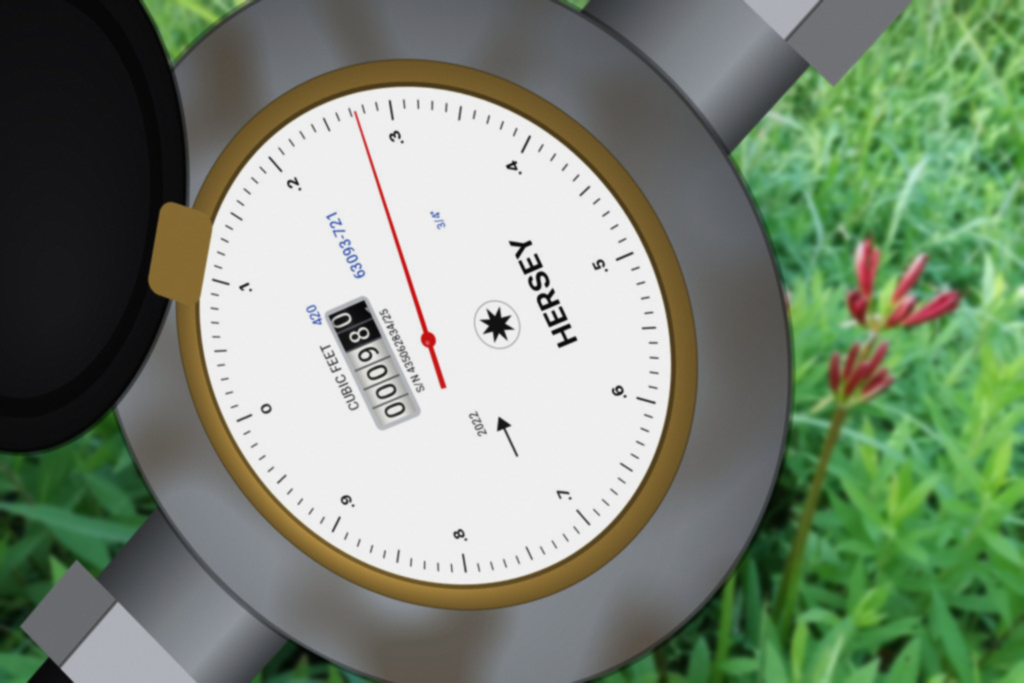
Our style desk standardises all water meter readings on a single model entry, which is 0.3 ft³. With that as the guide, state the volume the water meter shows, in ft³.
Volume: 980.27 ft³
